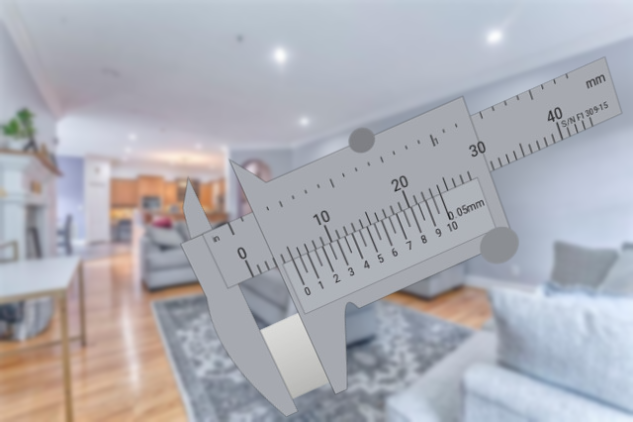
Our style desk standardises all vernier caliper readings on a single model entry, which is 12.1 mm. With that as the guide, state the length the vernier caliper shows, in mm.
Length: 5.0 mm
